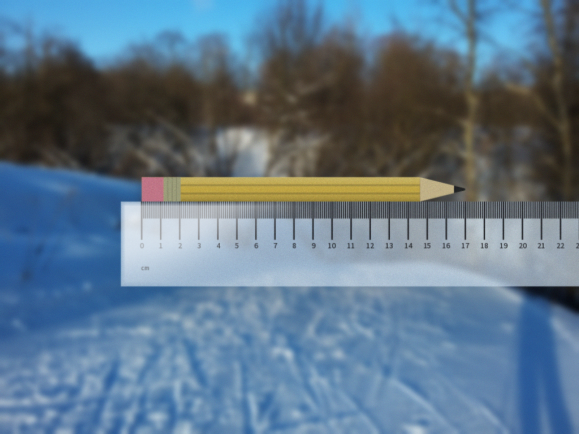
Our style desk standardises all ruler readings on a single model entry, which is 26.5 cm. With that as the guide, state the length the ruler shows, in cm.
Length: 17 cm
